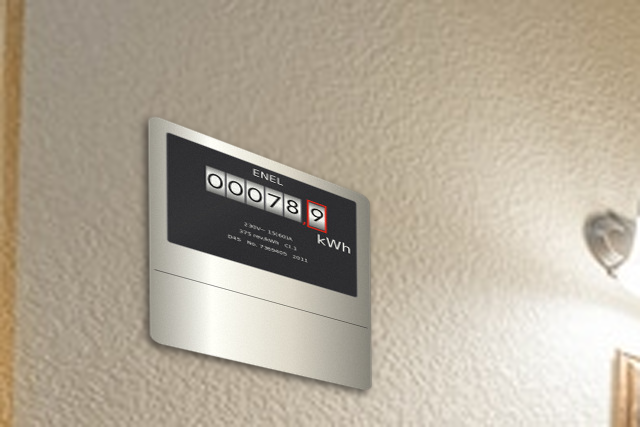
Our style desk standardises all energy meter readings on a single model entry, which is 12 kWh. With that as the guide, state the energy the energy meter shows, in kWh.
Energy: 78.9 kWh
